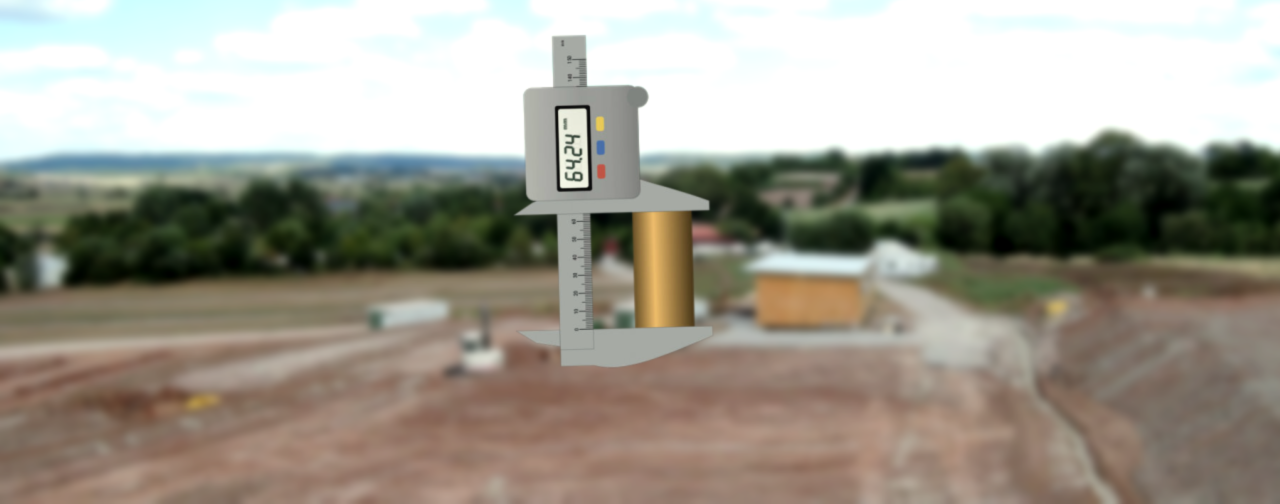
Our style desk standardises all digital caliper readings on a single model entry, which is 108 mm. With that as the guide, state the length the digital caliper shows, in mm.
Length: 64.24 mm
